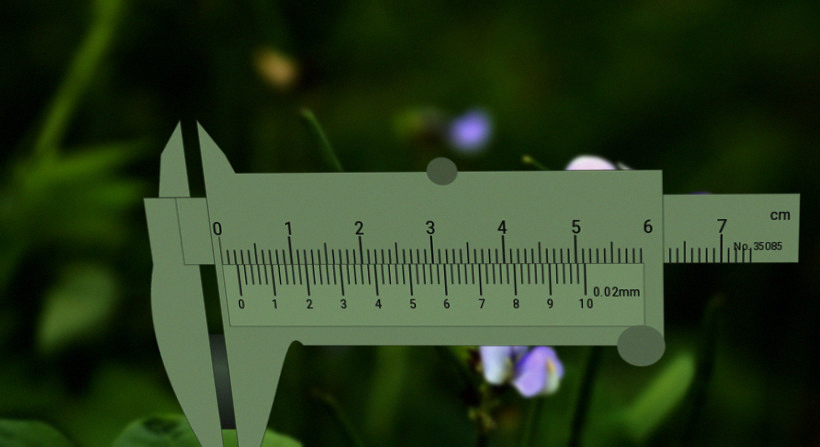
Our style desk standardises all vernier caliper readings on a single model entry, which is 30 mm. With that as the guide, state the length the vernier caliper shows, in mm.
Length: 2.2 mm
